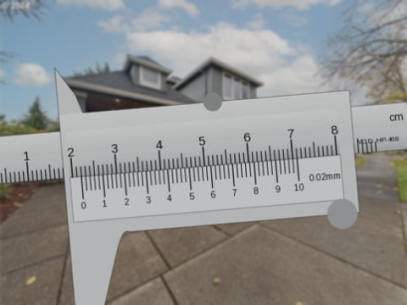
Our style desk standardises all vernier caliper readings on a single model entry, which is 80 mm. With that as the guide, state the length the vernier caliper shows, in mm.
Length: 22.0 mm
